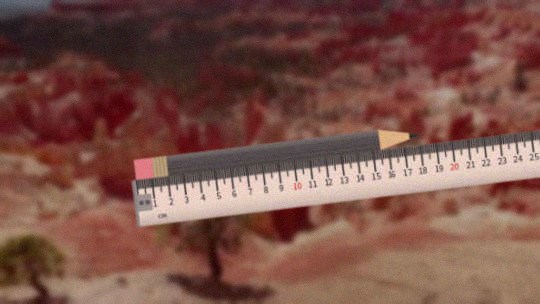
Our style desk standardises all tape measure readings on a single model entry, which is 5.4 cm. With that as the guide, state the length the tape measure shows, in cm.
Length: 18 cm
